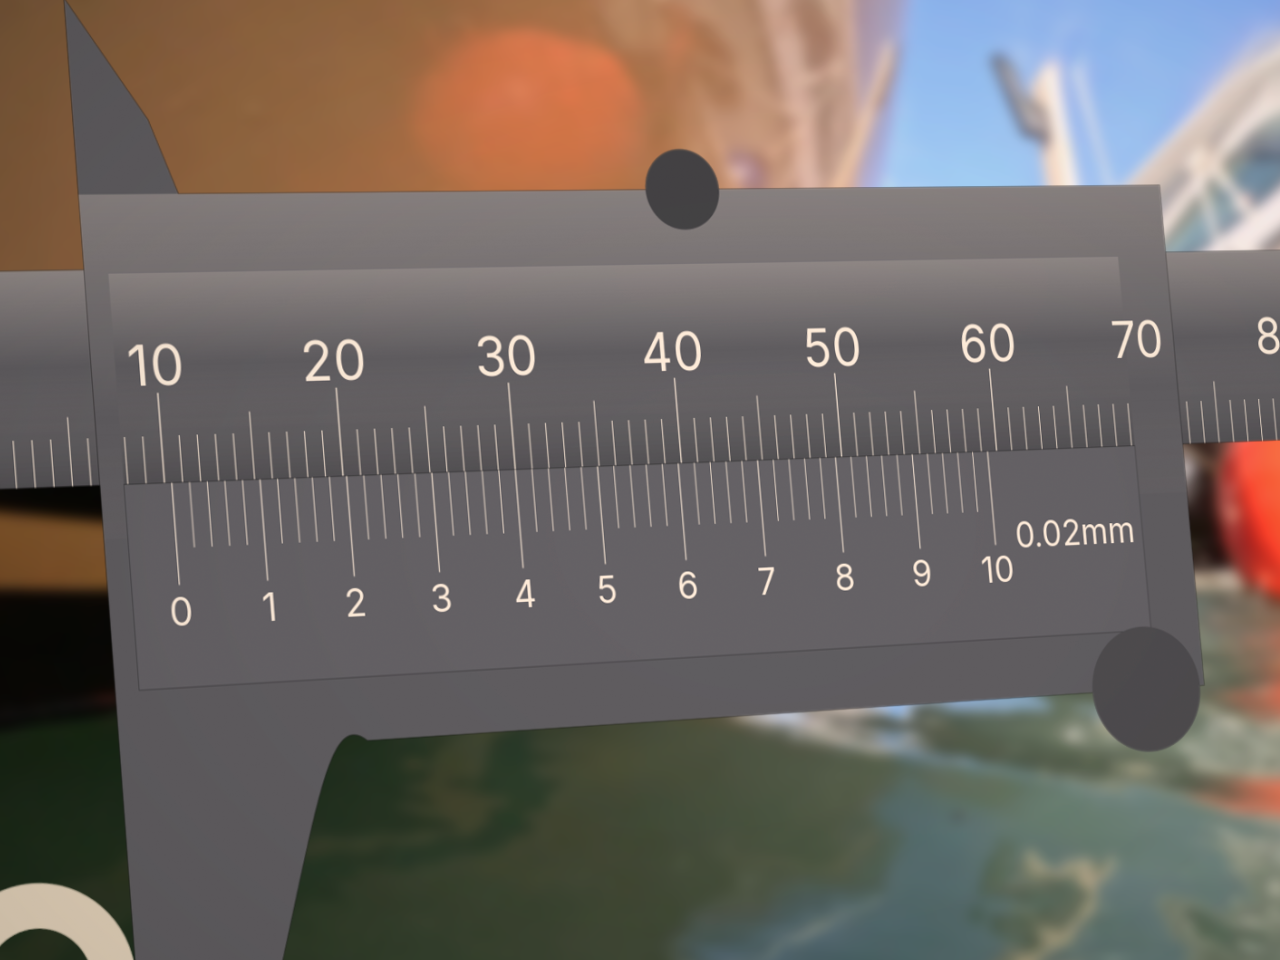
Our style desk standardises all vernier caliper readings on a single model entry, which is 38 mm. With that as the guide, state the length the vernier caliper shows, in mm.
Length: 10.4 mm
